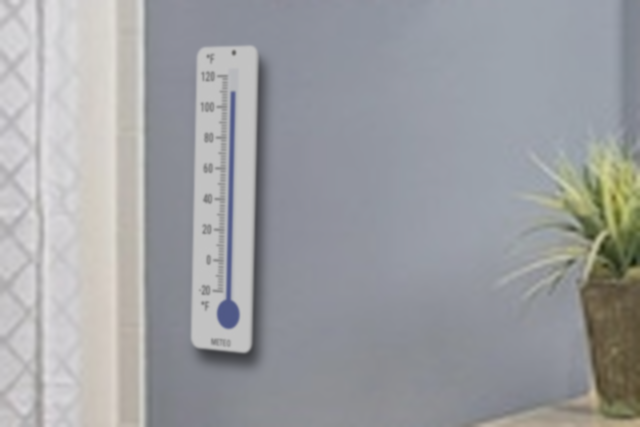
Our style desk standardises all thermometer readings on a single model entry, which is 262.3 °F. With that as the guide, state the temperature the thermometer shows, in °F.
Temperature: 110 °F
